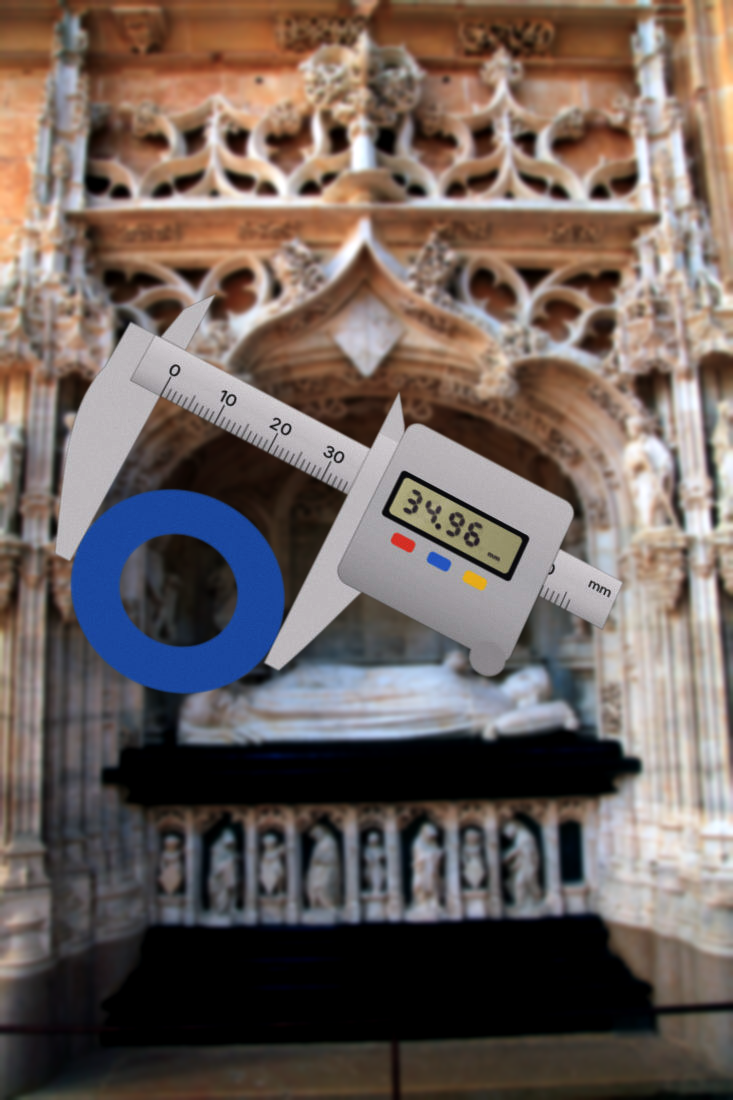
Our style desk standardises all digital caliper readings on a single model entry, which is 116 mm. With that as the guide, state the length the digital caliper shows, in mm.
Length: 34.96 mm
